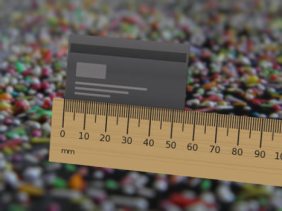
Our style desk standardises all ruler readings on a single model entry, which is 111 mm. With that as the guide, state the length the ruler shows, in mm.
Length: 55 mm
